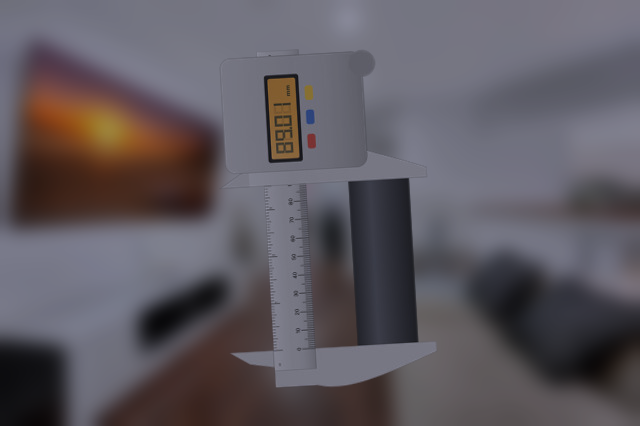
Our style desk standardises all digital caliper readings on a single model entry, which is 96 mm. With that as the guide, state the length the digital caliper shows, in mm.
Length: 89.01 mm
